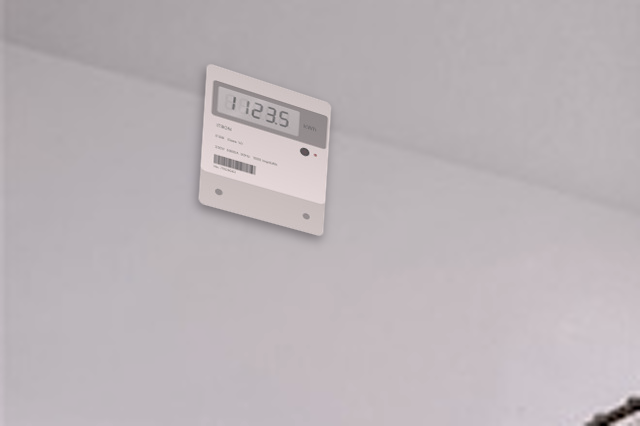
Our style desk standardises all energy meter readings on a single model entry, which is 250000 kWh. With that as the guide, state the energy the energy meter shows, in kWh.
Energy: 1123.5 kWh
